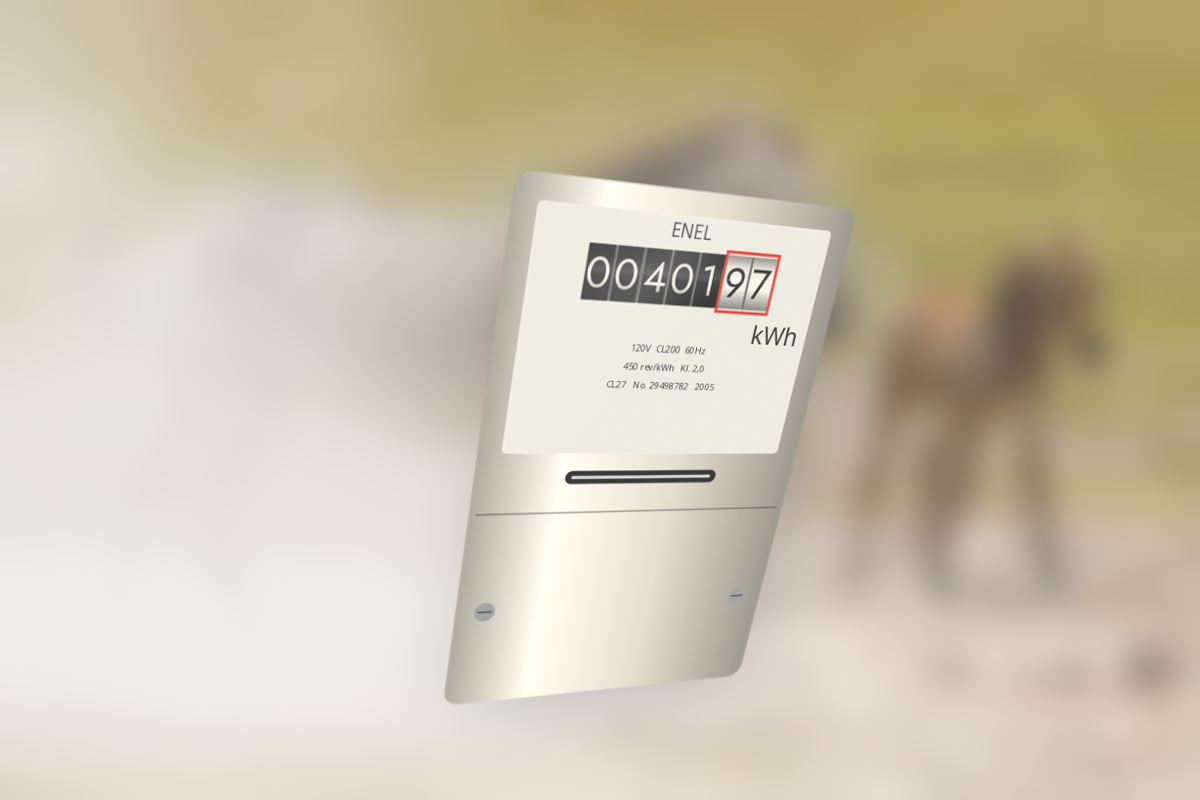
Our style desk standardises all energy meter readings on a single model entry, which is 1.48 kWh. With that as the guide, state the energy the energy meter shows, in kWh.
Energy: 401.97 kWh
